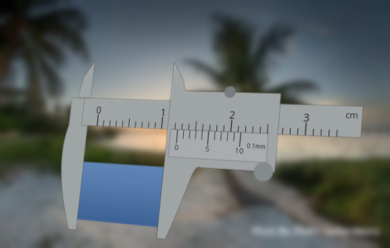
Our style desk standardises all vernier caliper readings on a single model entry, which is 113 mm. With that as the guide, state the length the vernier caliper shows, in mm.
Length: 12.4 mm
